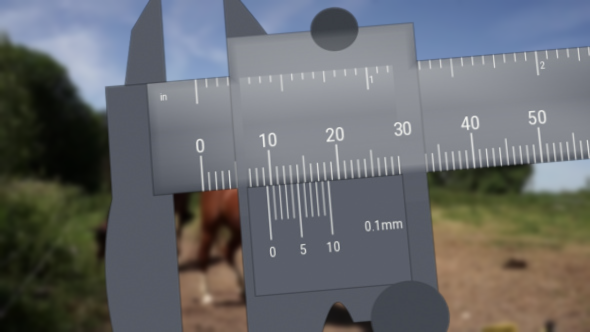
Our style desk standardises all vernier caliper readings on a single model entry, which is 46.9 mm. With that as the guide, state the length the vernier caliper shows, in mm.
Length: 9.4 mm
